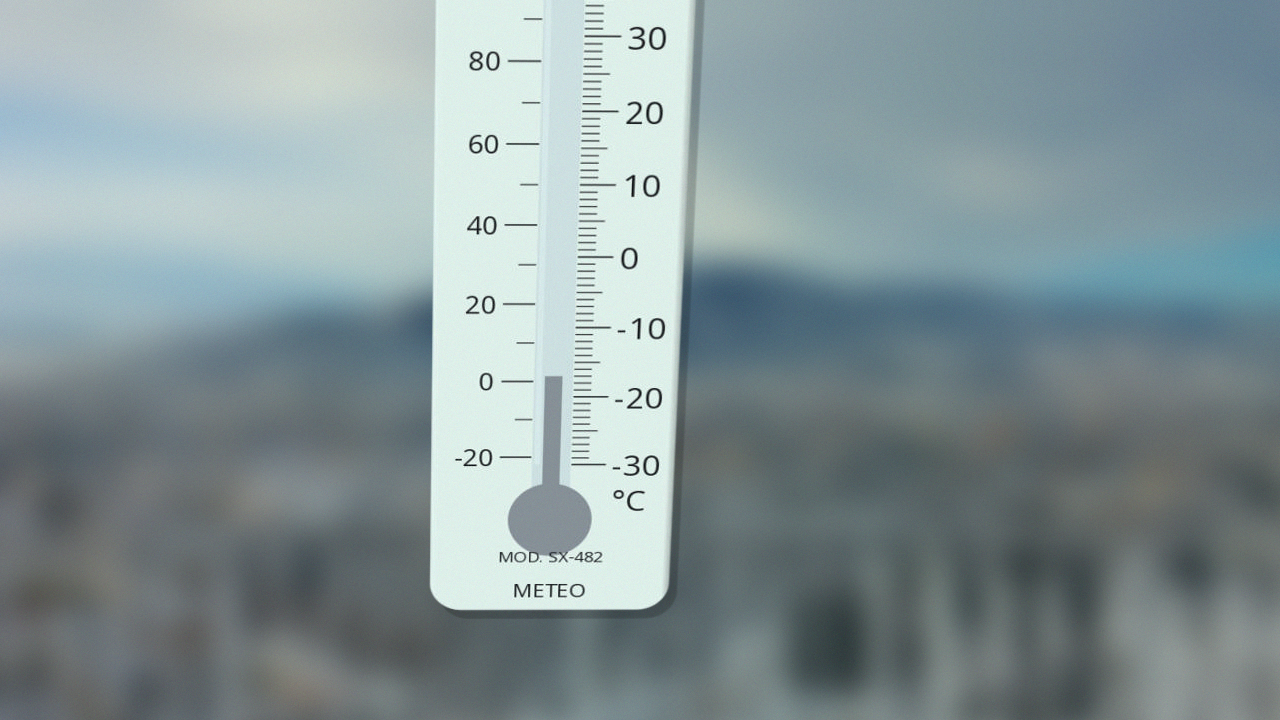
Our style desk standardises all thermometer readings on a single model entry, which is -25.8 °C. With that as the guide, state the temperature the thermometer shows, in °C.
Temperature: -17 °C
